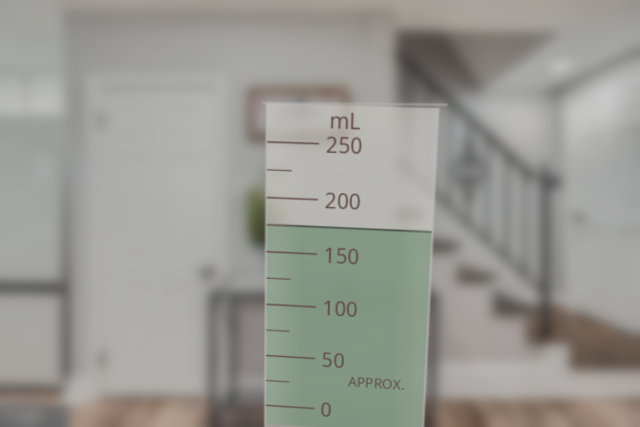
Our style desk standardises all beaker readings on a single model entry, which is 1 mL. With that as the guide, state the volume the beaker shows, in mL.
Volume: 175 mL
